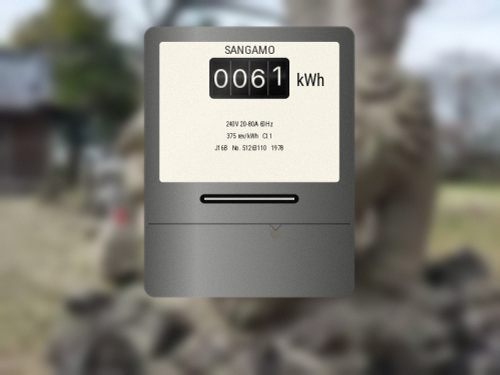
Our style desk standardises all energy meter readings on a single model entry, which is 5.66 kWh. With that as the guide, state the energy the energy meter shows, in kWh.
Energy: 61 kWh
